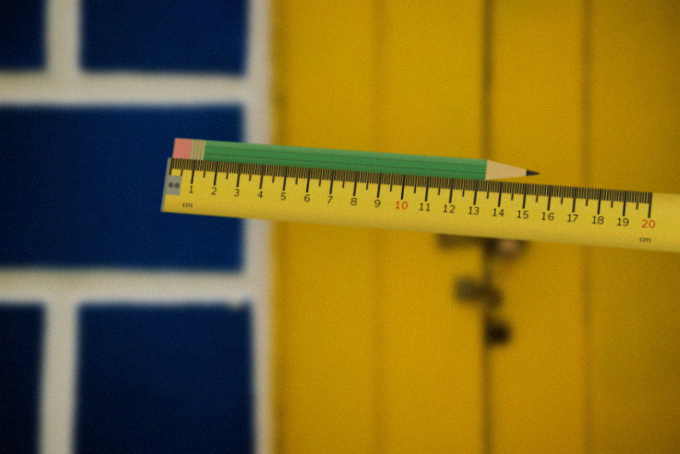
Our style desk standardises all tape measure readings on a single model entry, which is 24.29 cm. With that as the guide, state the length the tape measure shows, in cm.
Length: 15.5 cm
